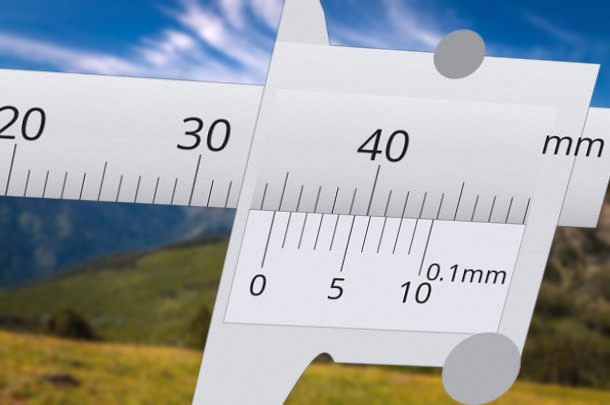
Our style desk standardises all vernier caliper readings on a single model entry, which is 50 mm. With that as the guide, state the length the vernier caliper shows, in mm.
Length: 34.8 mm
